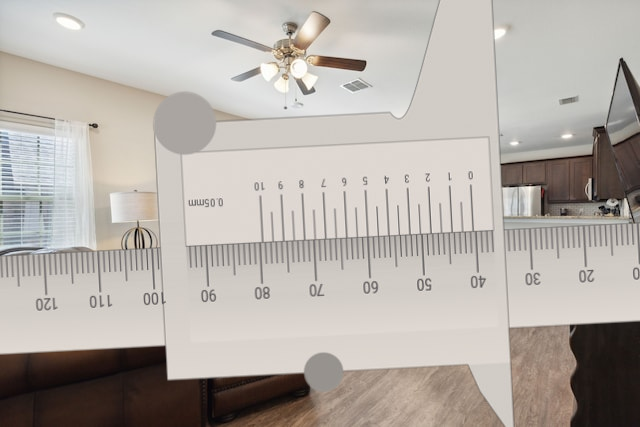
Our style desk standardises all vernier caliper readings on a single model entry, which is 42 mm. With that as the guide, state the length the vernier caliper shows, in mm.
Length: 40.5 mm
